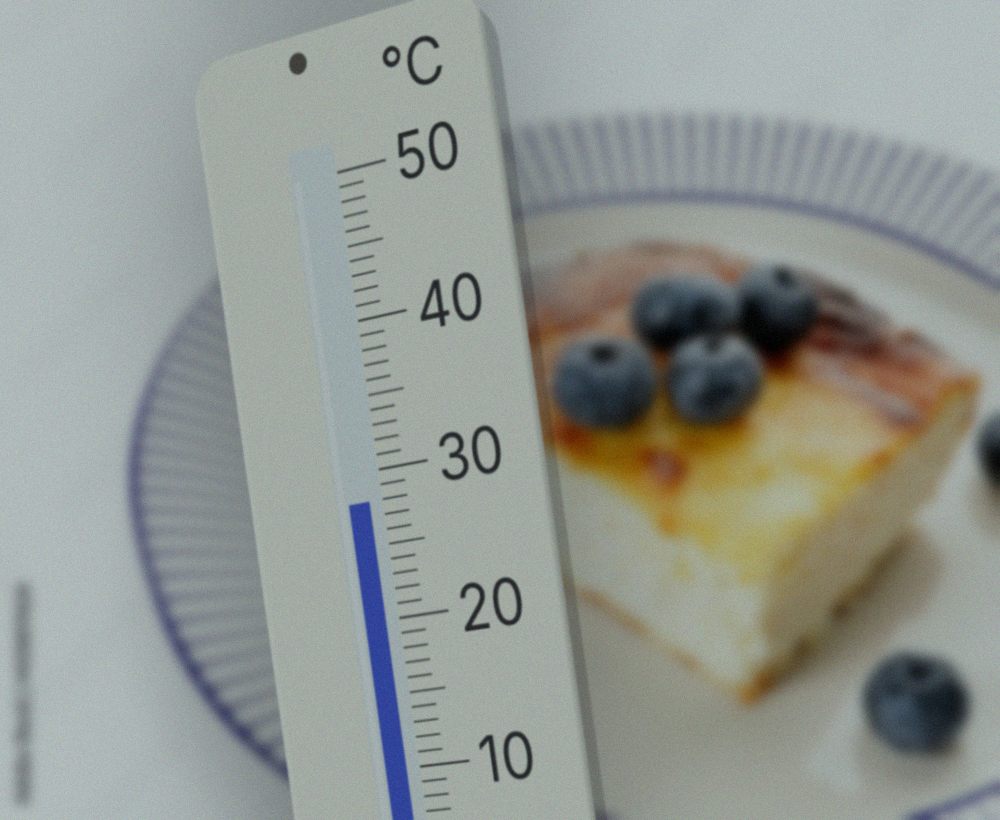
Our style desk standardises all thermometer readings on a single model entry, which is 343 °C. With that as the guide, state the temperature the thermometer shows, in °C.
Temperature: 28 °C
